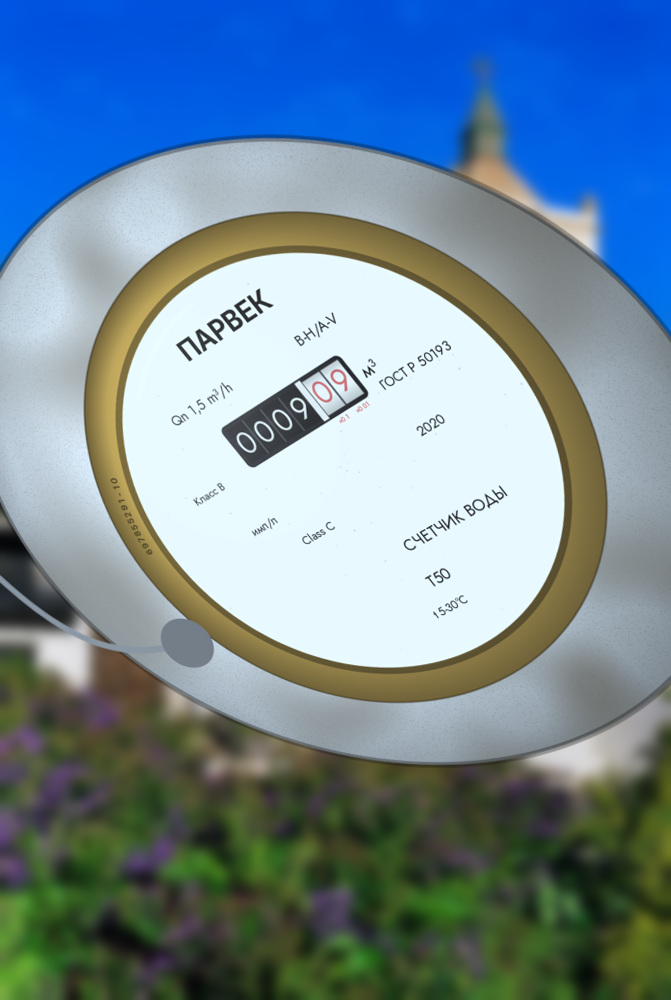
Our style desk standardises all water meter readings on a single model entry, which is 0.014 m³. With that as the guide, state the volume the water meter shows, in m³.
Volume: 9.09 m³
